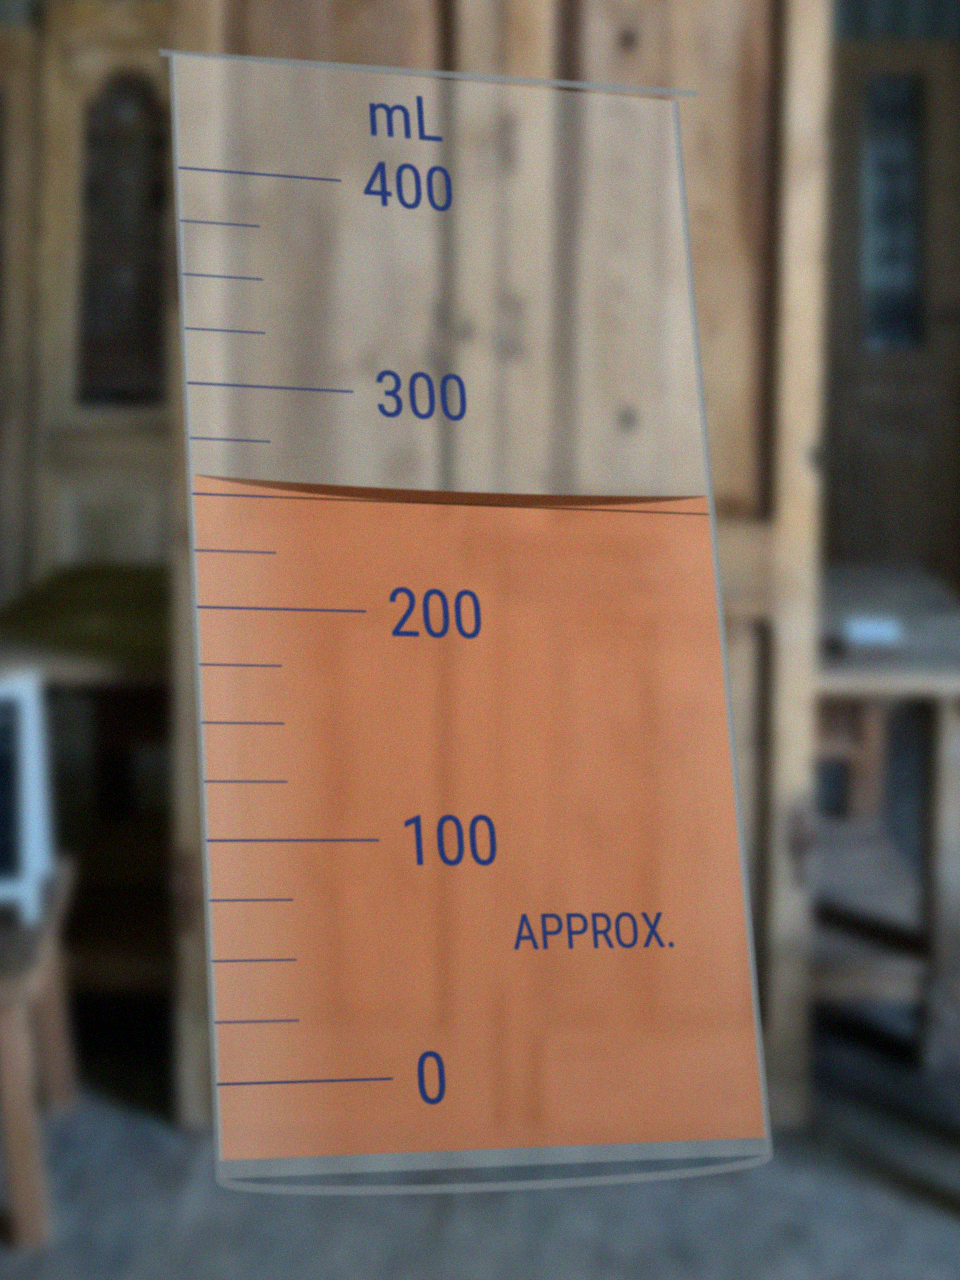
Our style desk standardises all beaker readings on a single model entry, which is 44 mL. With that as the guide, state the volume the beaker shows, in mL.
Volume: 250 mL
